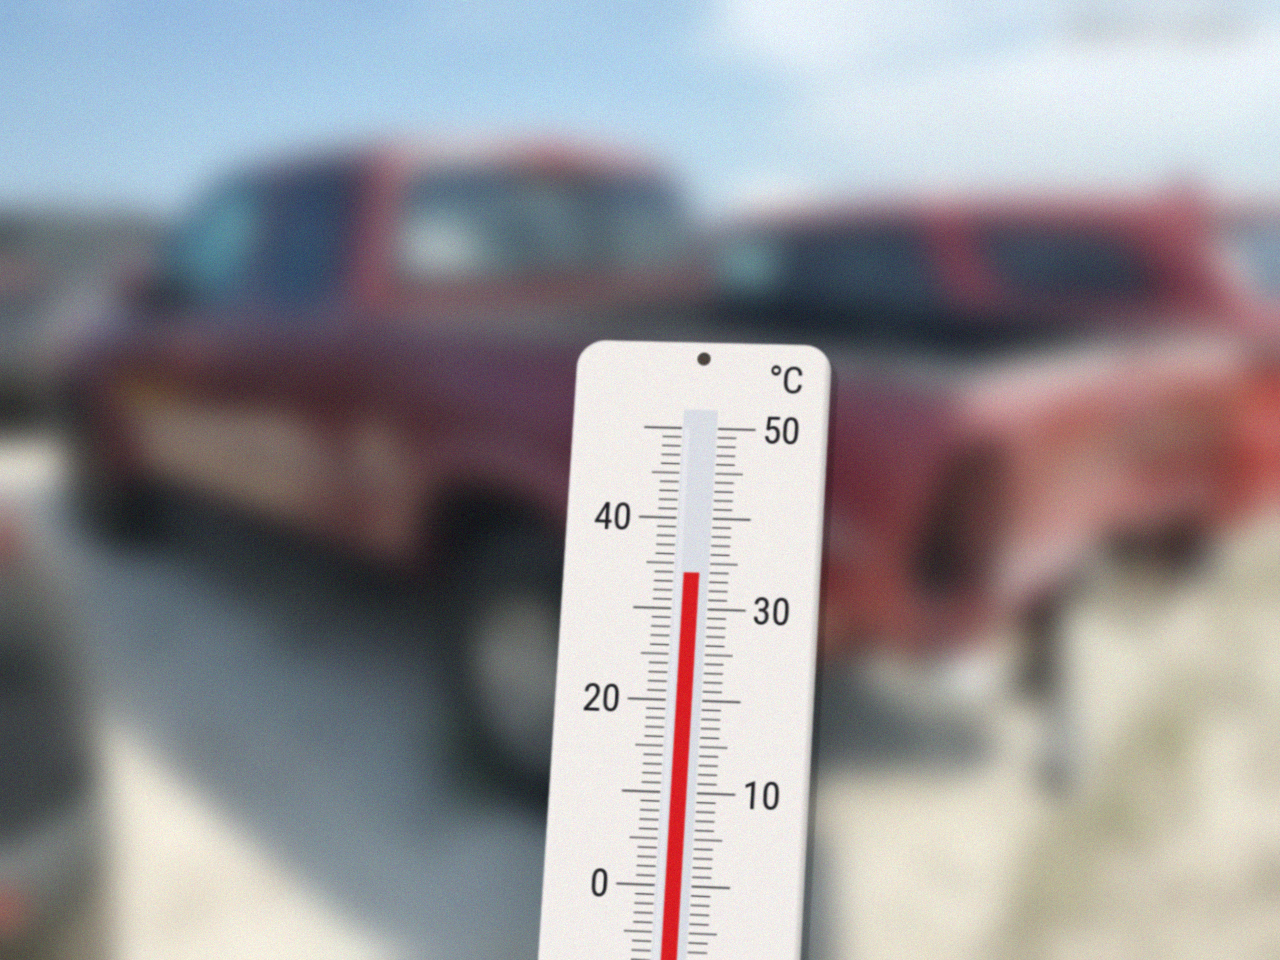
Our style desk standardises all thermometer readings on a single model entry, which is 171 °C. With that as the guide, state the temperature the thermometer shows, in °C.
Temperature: 34 °C
